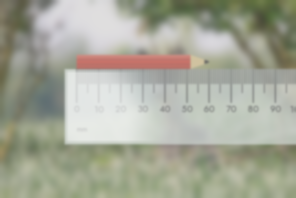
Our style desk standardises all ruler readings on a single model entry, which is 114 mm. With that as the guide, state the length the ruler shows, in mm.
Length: 60 mm
